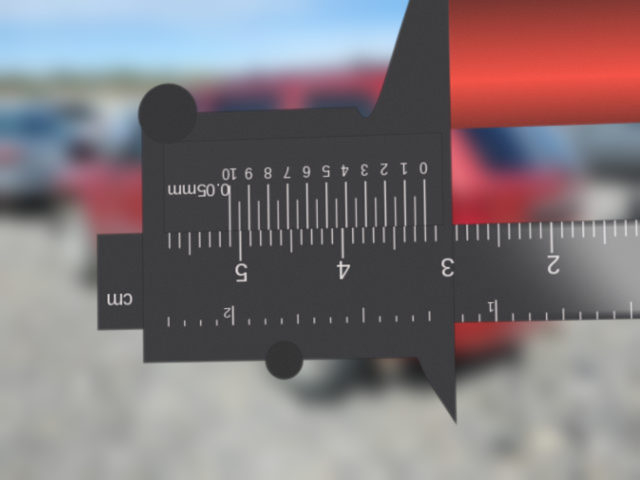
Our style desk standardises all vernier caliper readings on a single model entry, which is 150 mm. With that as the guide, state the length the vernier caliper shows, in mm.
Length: 32.0 mm
